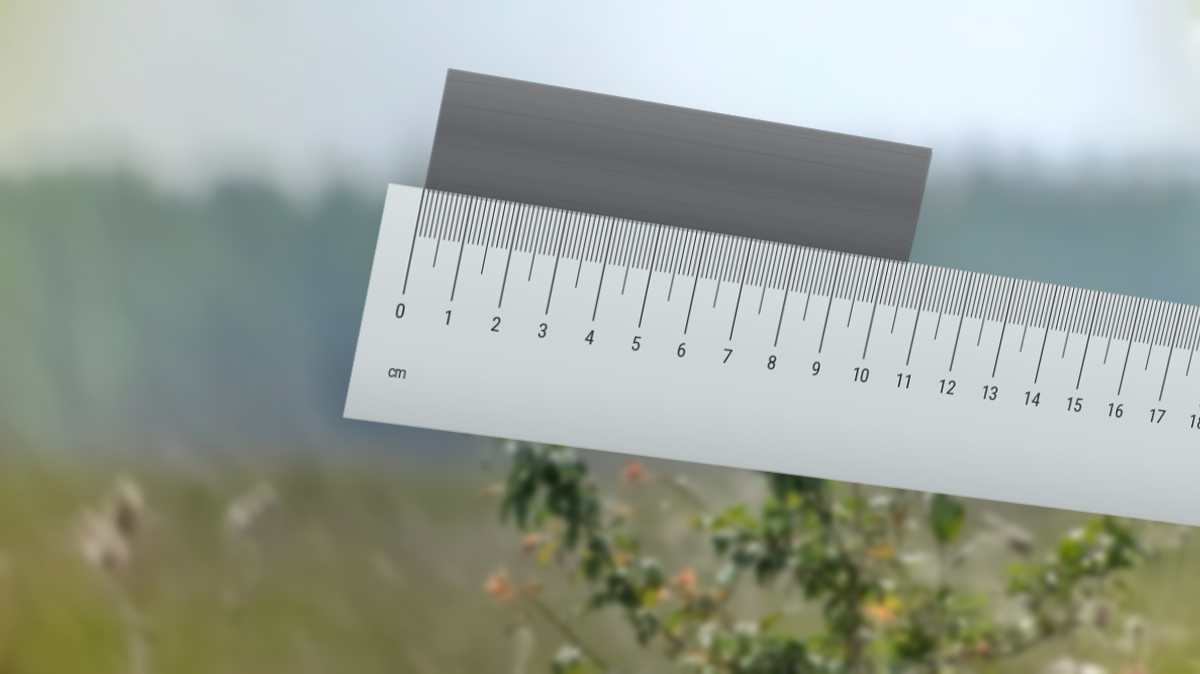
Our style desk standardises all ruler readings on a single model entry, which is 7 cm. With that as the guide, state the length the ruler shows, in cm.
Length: 10.5 cm
